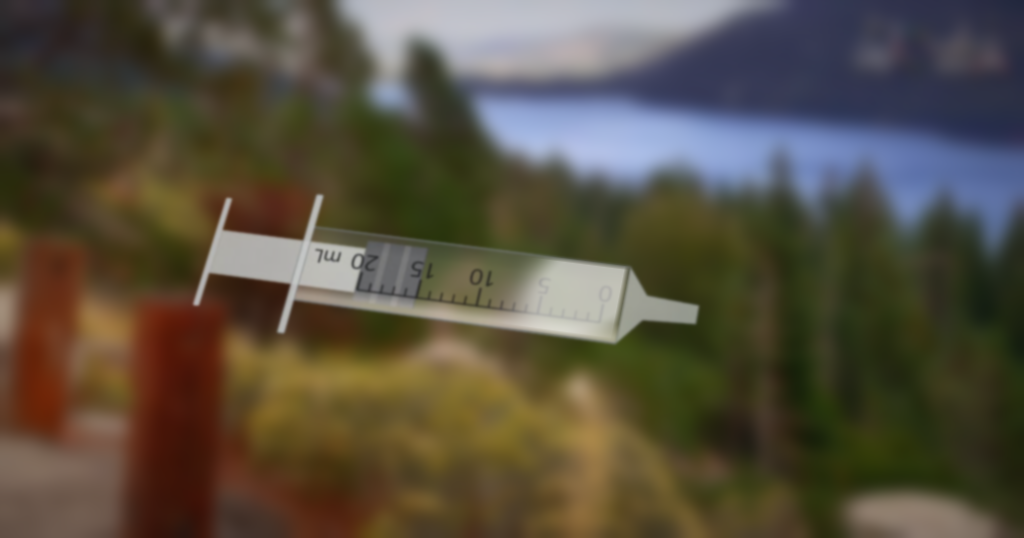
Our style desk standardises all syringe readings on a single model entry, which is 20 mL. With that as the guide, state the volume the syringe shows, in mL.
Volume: 15 mL
